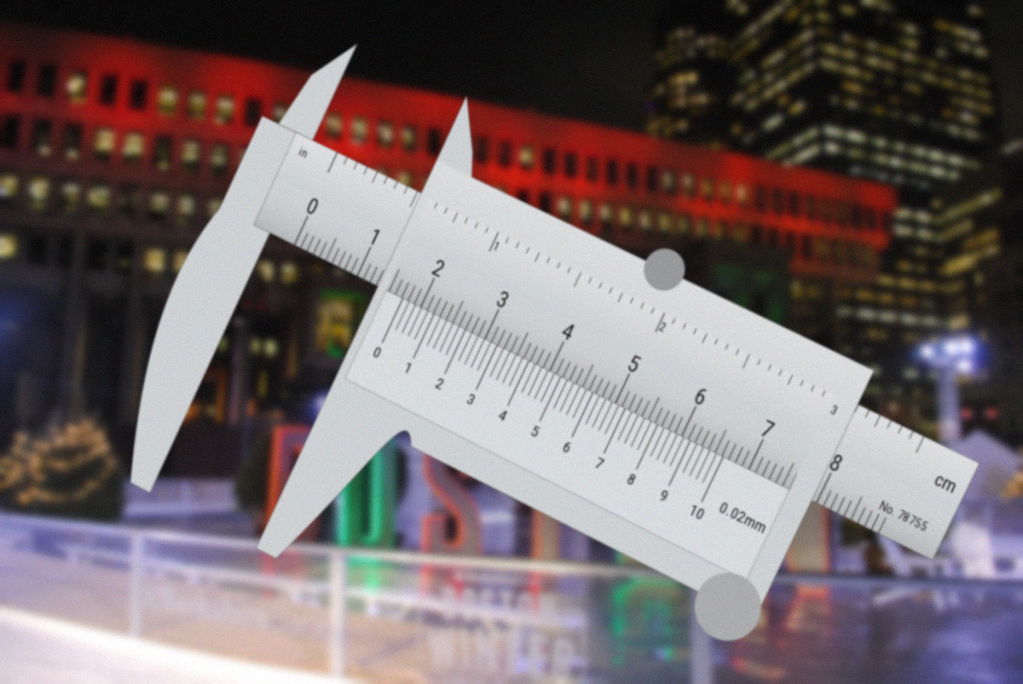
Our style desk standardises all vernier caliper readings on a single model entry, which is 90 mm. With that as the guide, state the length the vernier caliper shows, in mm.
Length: 17.2 mm
